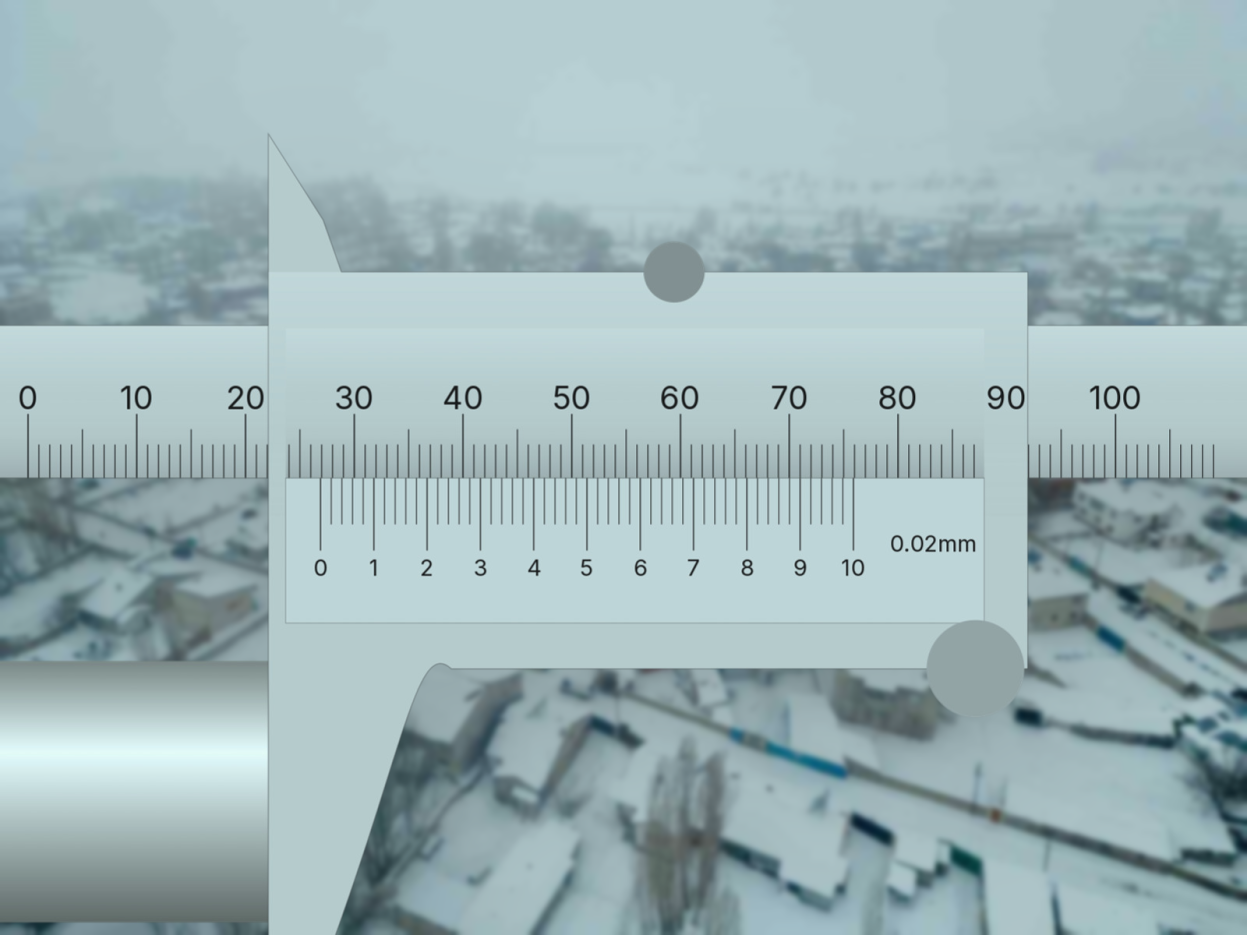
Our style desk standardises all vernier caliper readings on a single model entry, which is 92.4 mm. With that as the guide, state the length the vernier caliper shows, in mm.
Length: 26.9 mm
